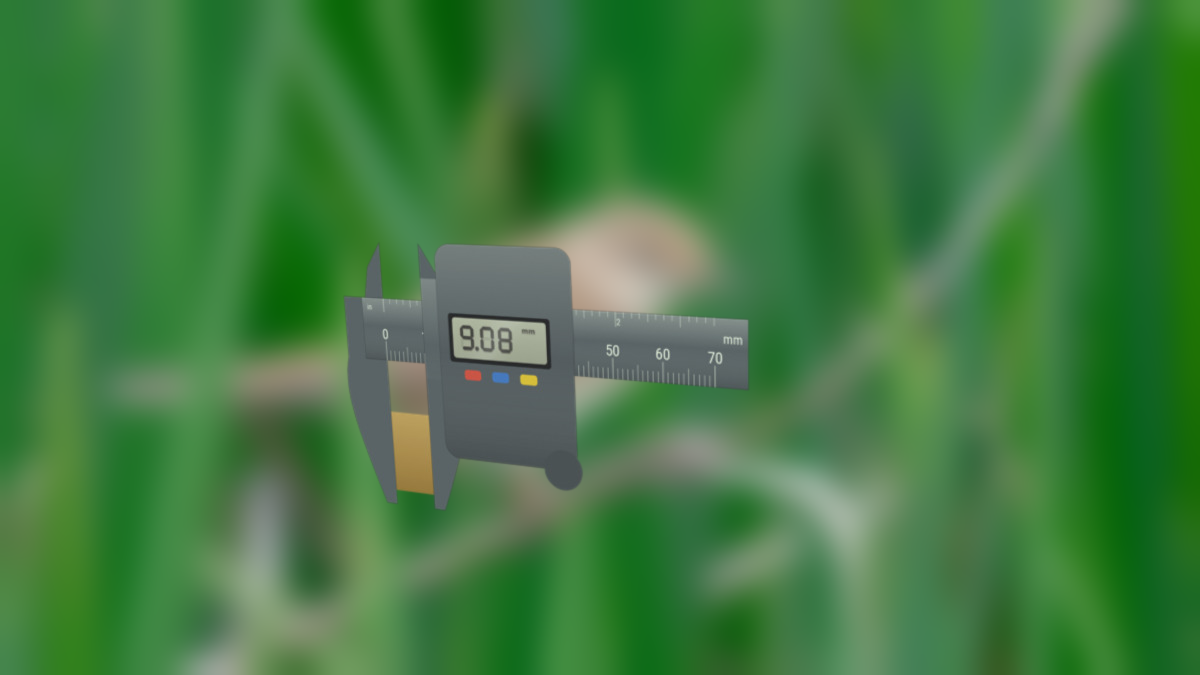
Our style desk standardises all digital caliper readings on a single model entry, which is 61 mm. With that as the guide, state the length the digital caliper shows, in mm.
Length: 9.08 mm
